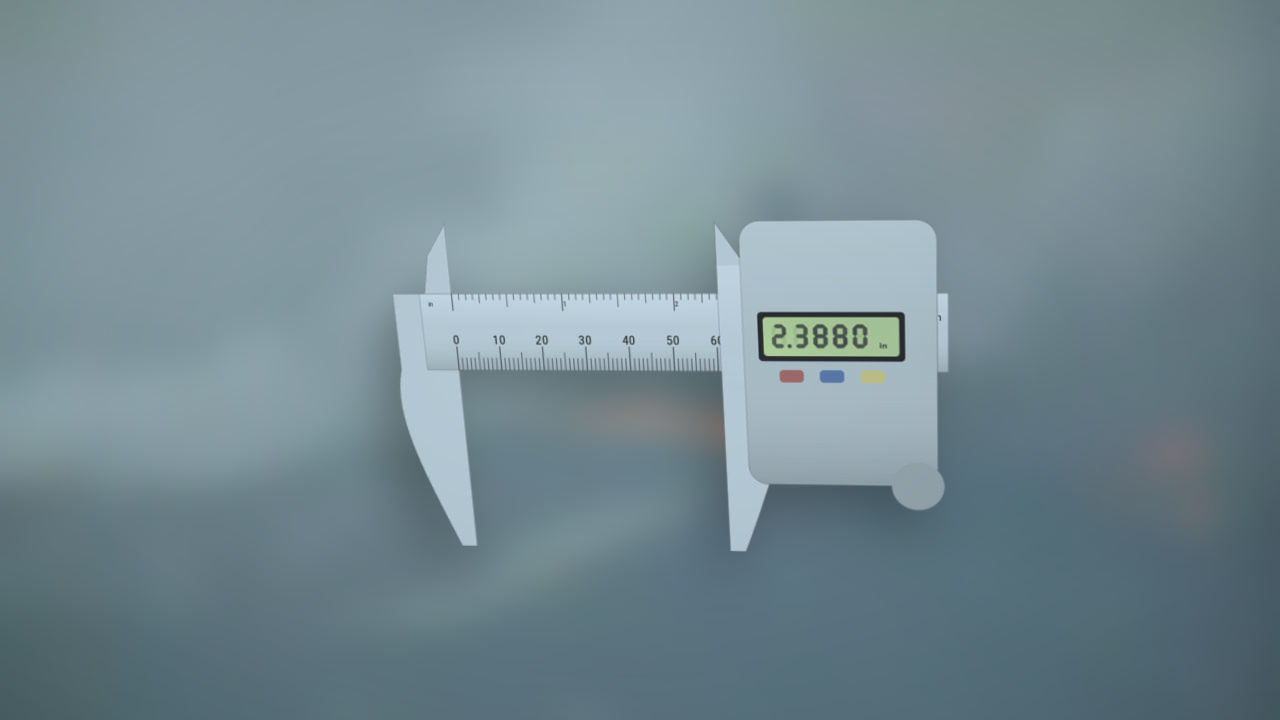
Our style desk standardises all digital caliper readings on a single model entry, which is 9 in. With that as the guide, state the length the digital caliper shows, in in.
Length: 2.3880 in
